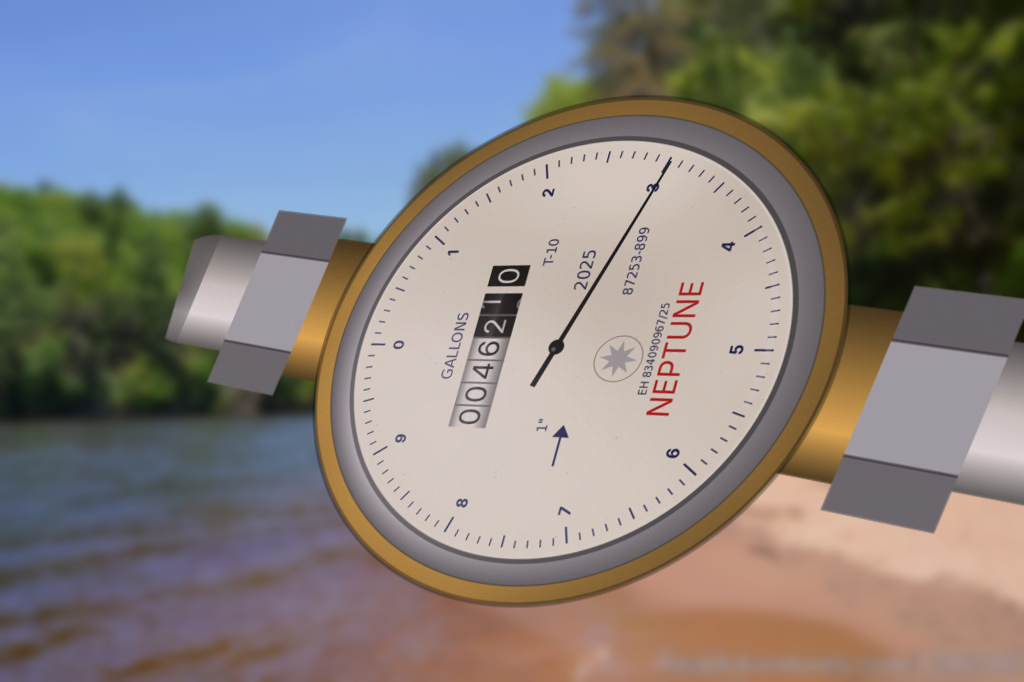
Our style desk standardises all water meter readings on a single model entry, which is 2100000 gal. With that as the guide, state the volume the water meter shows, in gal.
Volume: 46213.0 gal
